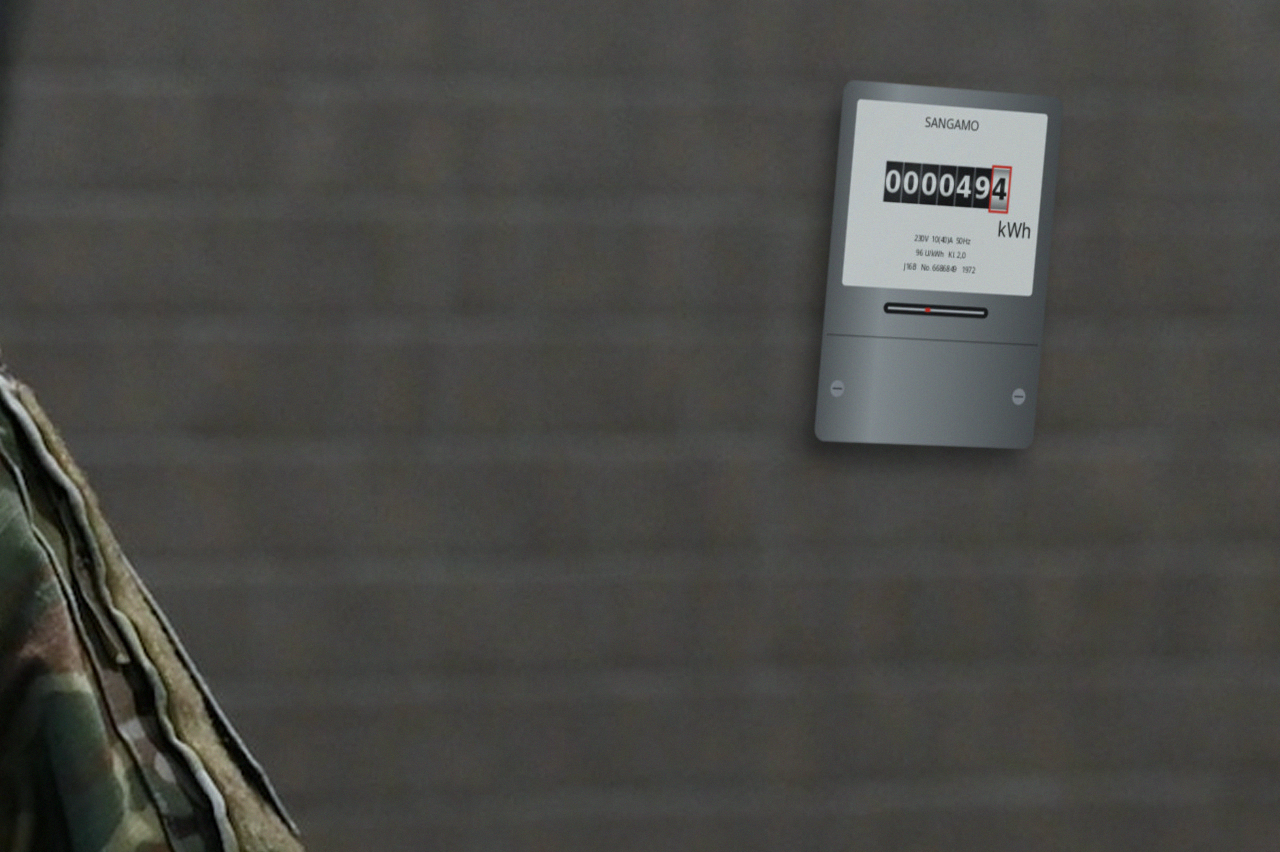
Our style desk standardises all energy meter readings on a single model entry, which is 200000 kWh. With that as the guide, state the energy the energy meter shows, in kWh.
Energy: 49.4 kWh
